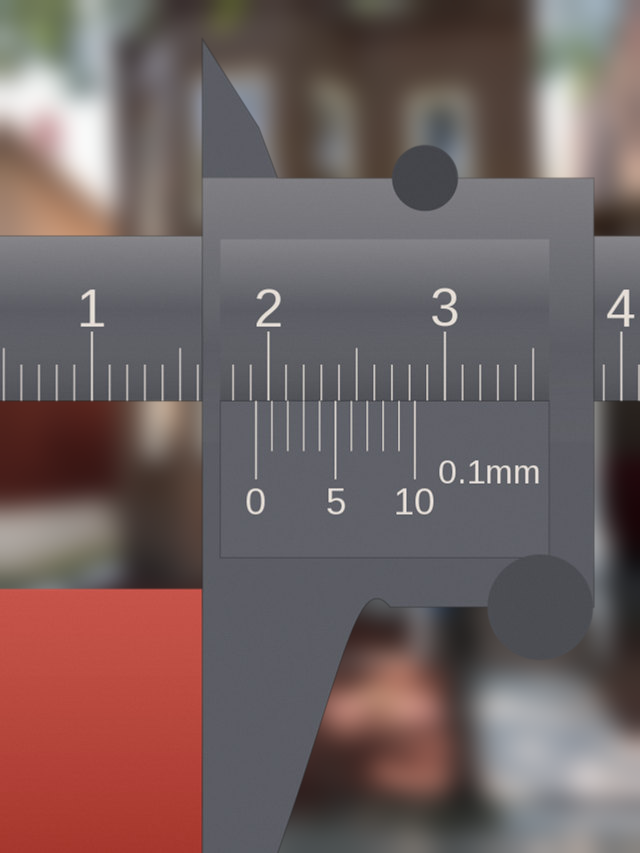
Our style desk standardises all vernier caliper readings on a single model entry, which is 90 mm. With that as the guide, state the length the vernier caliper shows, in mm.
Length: 19.3 mm
